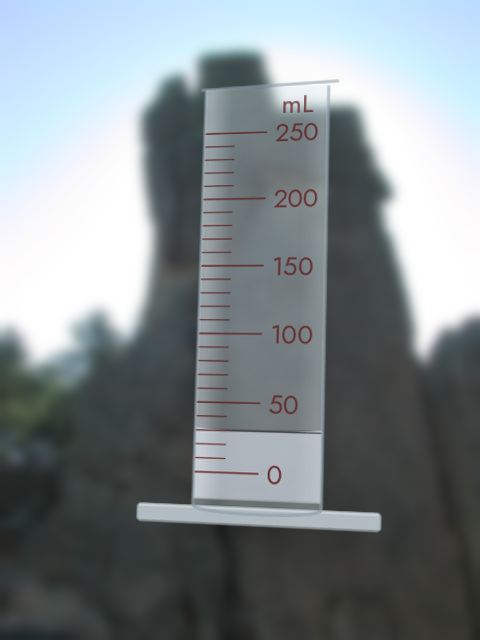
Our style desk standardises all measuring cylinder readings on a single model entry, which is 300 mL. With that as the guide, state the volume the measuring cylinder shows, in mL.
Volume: 30 mL
